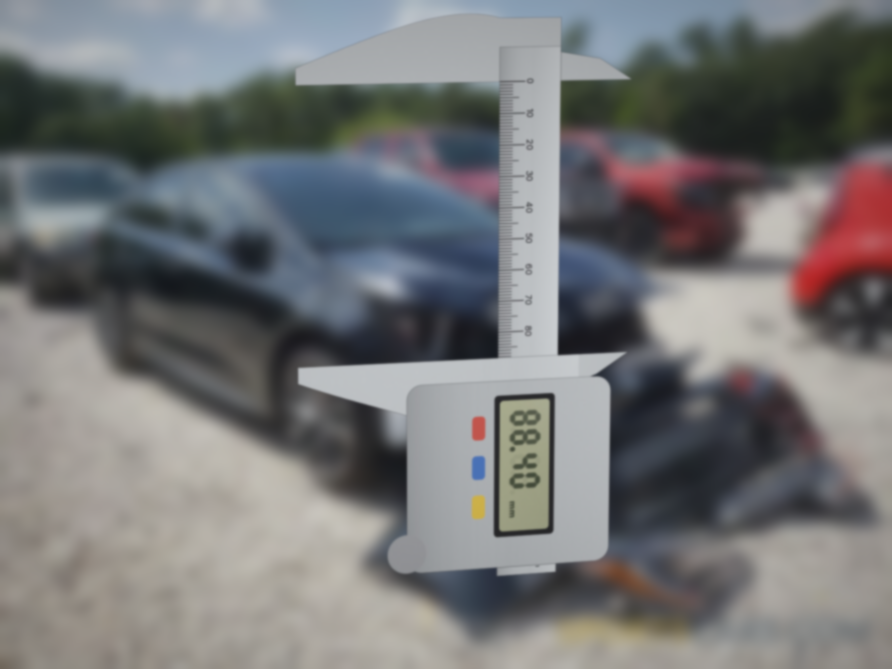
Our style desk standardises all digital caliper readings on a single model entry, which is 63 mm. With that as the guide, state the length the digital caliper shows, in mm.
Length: 88.40 mm
